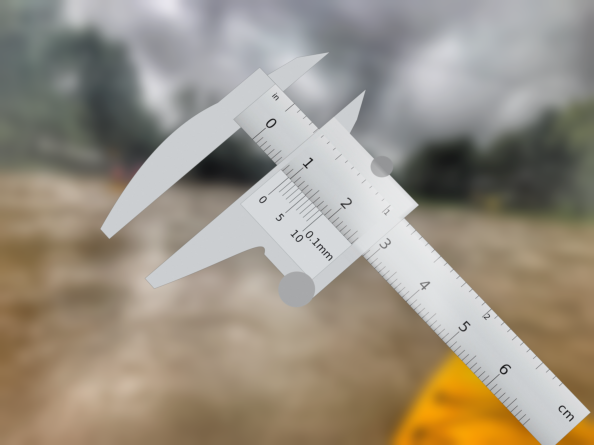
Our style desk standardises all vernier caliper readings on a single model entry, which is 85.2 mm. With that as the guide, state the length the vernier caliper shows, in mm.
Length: 9.6 mm
